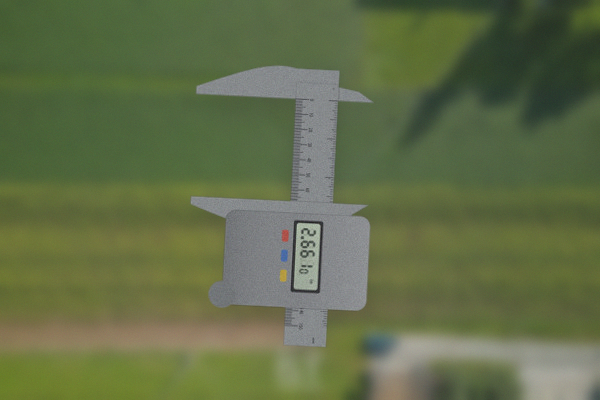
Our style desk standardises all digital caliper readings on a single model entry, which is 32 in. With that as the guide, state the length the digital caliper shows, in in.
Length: 2.6610 in
